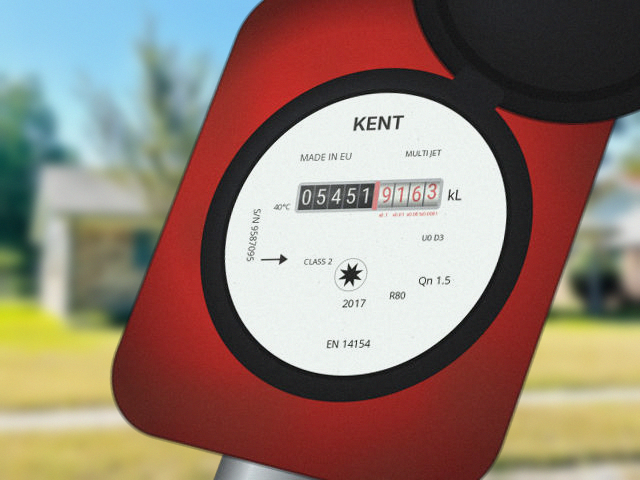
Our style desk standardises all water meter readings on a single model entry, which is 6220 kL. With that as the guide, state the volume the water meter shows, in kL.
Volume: 5451.9163 kL
